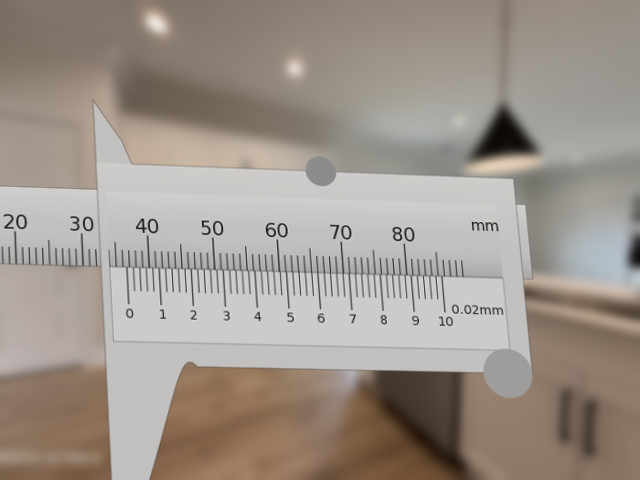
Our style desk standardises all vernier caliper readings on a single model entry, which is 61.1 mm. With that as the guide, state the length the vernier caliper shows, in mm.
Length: 36.6 mm
